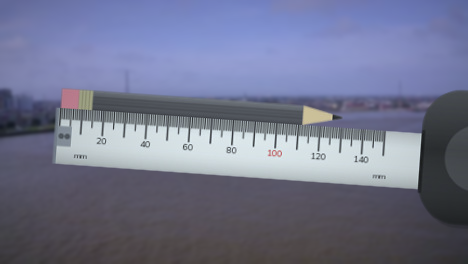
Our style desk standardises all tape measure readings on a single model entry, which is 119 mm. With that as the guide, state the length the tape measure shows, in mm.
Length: 130 mm
